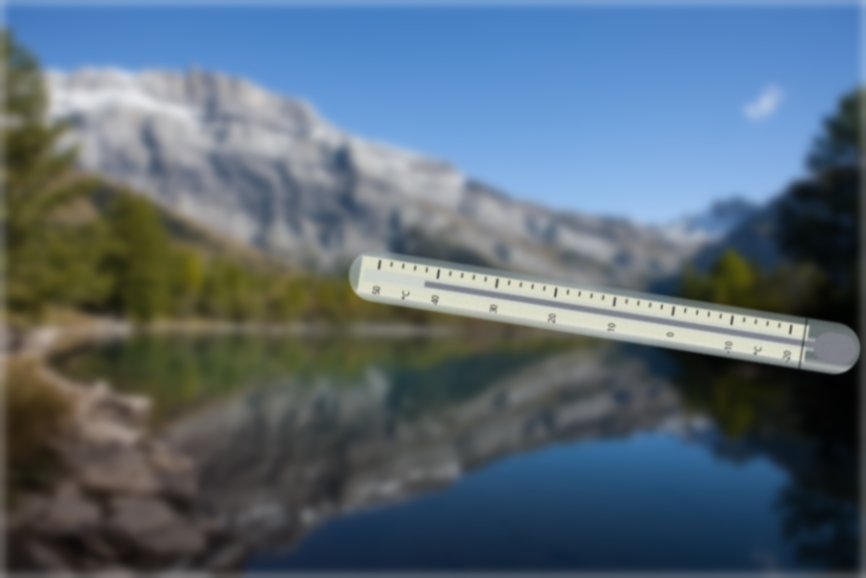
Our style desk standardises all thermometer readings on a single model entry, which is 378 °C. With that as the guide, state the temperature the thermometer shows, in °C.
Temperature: 42 °C
